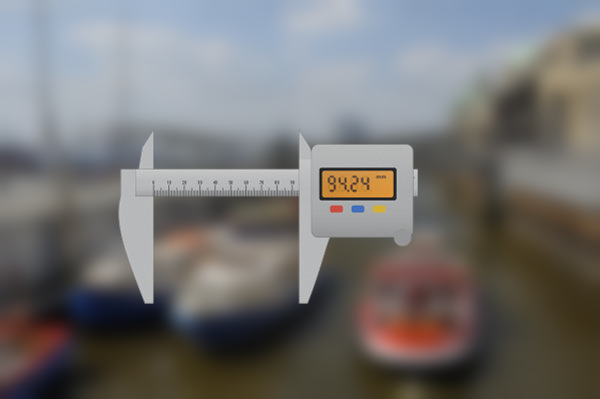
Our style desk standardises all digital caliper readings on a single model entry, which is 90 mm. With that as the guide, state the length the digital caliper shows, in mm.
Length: 94.24 mm
